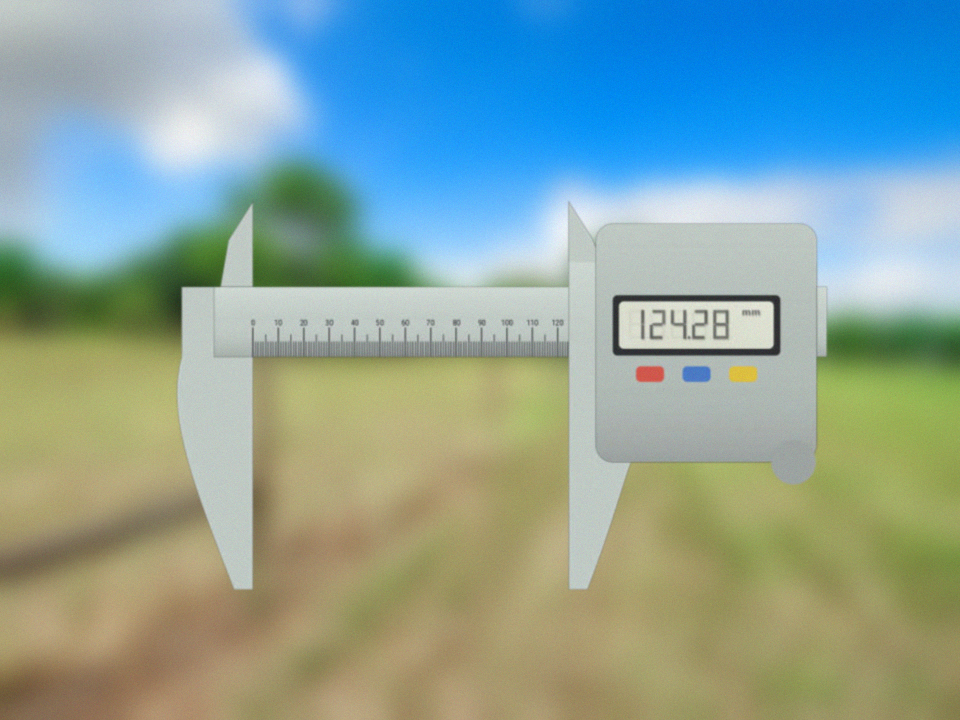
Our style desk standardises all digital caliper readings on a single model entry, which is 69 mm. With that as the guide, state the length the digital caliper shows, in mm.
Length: 124.28 mm
